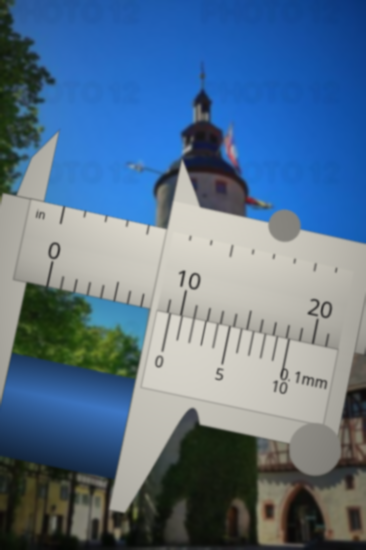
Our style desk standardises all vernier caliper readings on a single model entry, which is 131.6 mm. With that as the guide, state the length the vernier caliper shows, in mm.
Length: 9.2 mm
